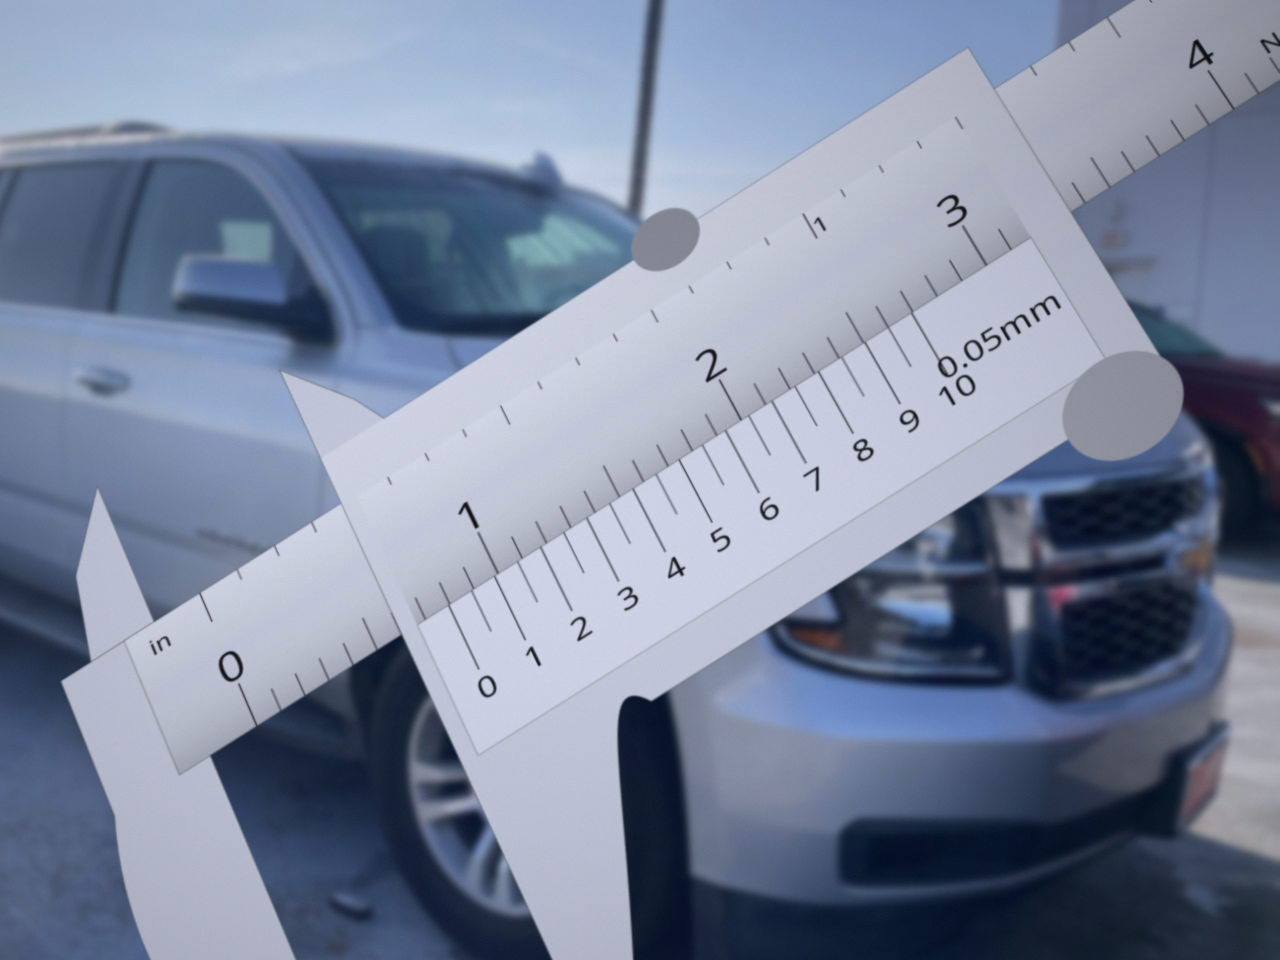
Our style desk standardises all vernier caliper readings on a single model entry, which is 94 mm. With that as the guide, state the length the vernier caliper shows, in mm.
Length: 7.95 mm
